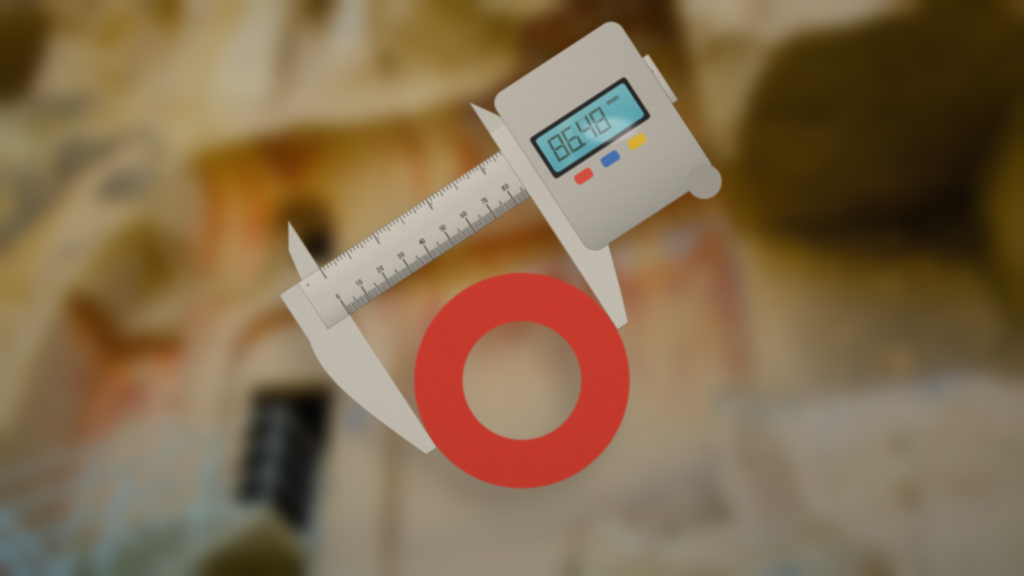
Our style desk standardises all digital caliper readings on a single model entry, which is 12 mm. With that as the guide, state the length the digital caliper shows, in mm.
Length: 86.48 mm
